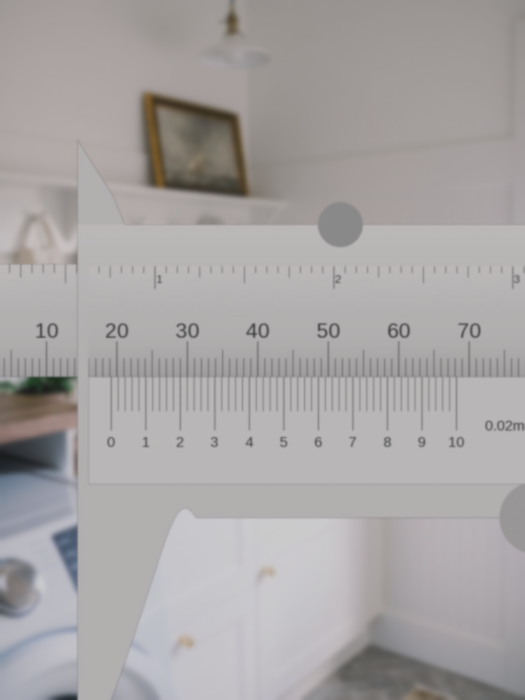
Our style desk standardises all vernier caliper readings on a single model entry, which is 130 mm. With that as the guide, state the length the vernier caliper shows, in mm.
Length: 19.2 mm
